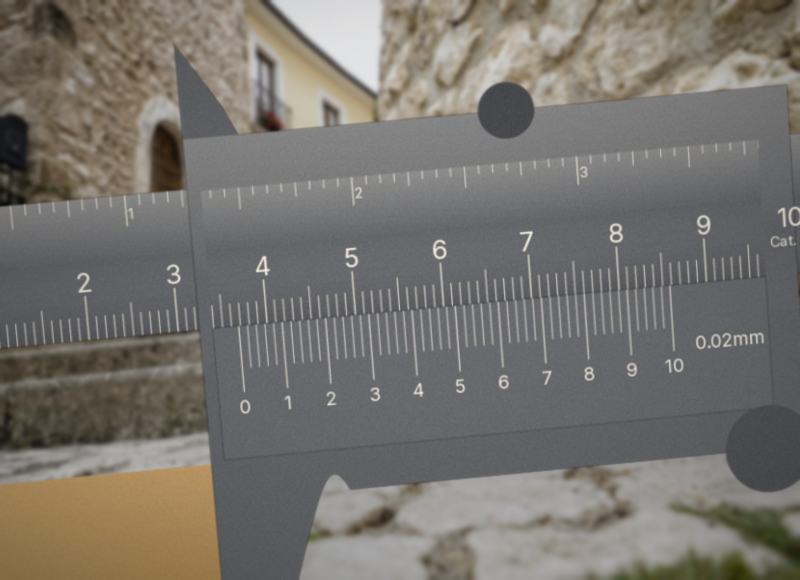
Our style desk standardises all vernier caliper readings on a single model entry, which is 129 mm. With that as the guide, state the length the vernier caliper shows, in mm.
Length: 36.8 mm
